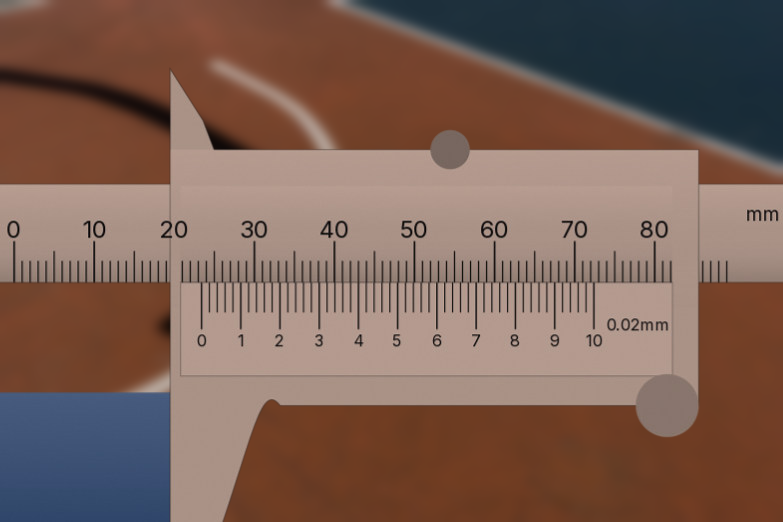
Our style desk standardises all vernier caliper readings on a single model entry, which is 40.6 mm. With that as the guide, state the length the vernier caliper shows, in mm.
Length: 23.4 mm
